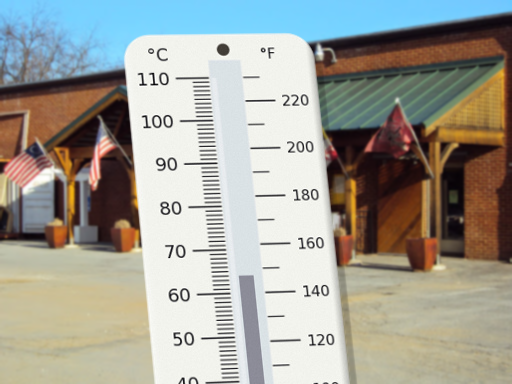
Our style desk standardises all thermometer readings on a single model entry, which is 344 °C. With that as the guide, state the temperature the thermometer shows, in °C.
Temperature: 64 °C
